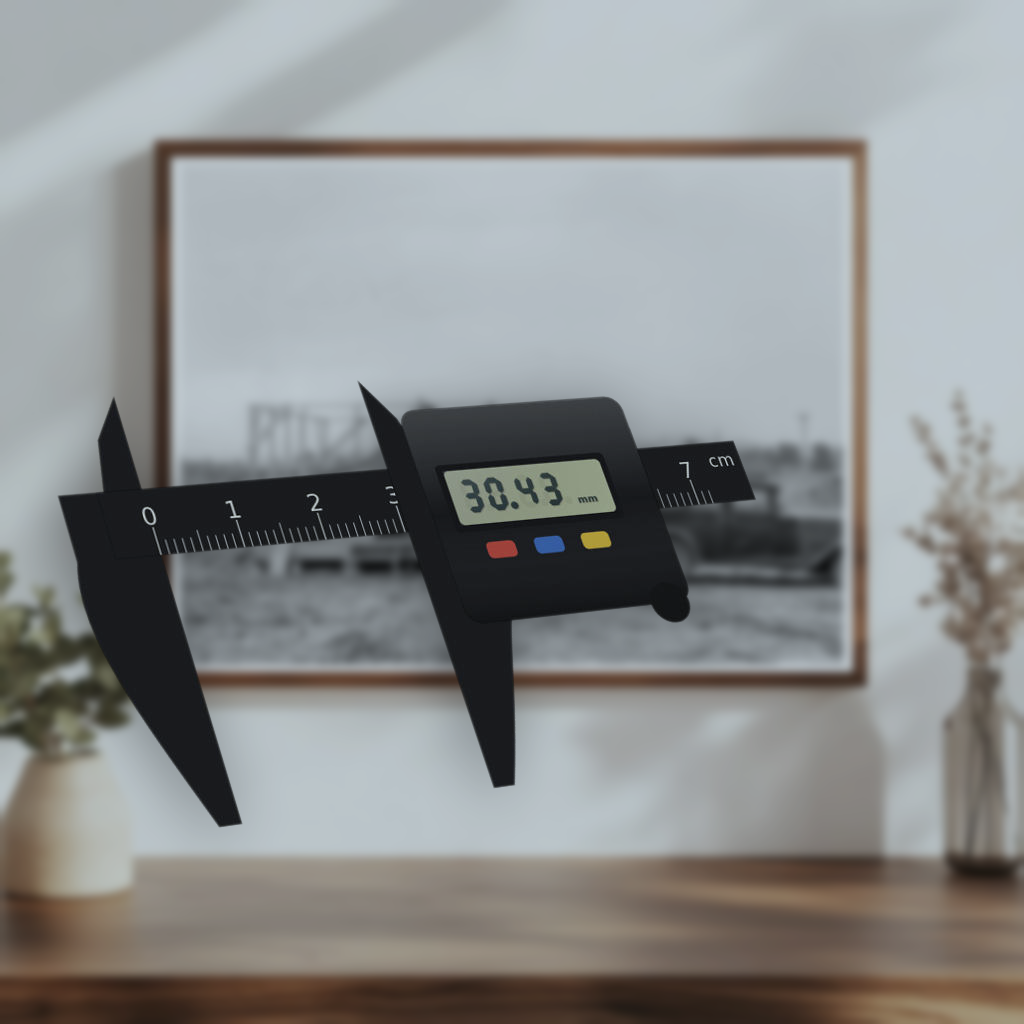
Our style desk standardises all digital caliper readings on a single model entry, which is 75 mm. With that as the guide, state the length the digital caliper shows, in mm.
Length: 30.43 mm
